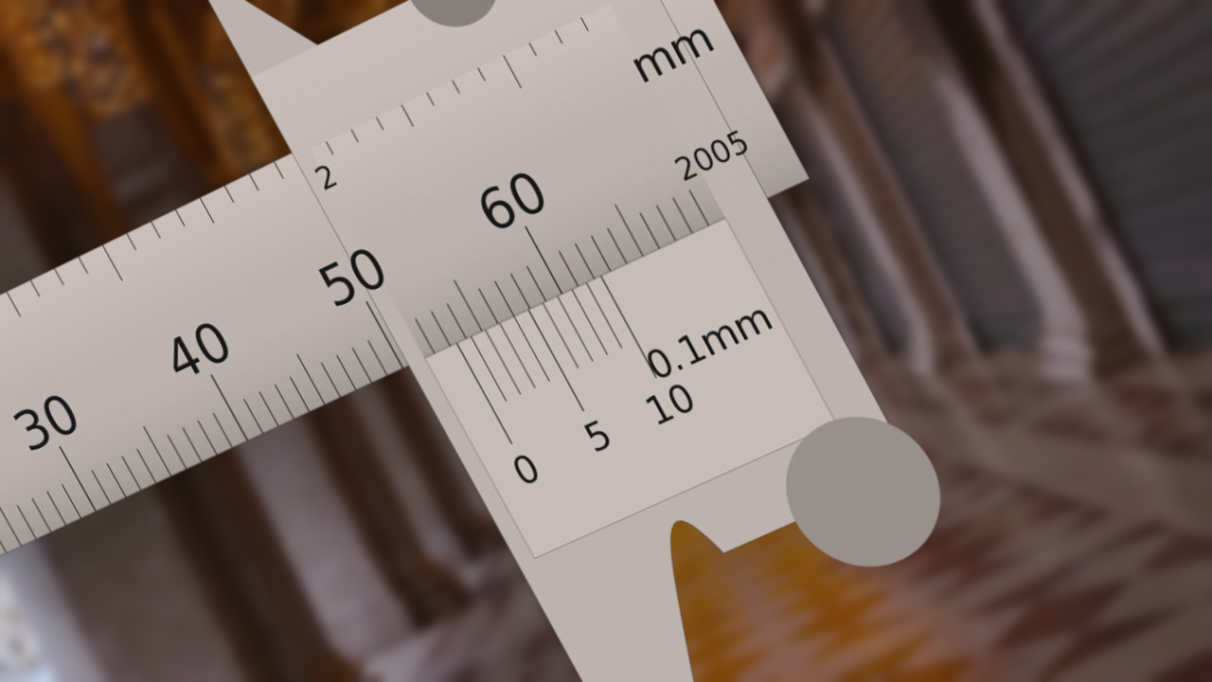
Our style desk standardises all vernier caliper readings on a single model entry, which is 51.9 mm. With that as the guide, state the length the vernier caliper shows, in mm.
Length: 53.4 mm
